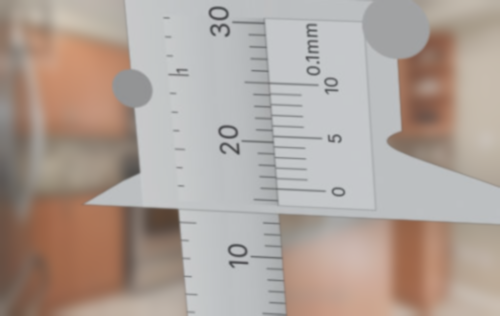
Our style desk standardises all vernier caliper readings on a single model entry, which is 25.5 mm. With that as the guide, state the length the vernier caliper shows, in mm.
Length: 16.0 mm
